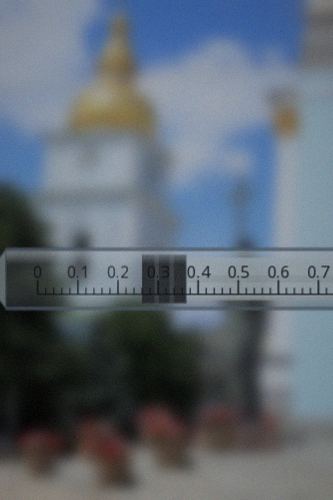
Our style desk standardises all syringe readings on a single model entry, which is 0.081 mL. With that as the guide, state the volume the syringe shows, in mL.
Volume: 0.26 mL
